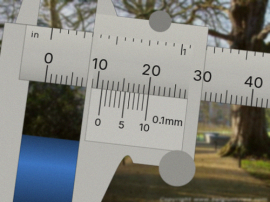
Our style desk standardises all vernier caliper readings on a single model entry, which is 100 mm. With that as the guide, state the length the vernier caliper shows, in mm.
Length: 11.0 mm
